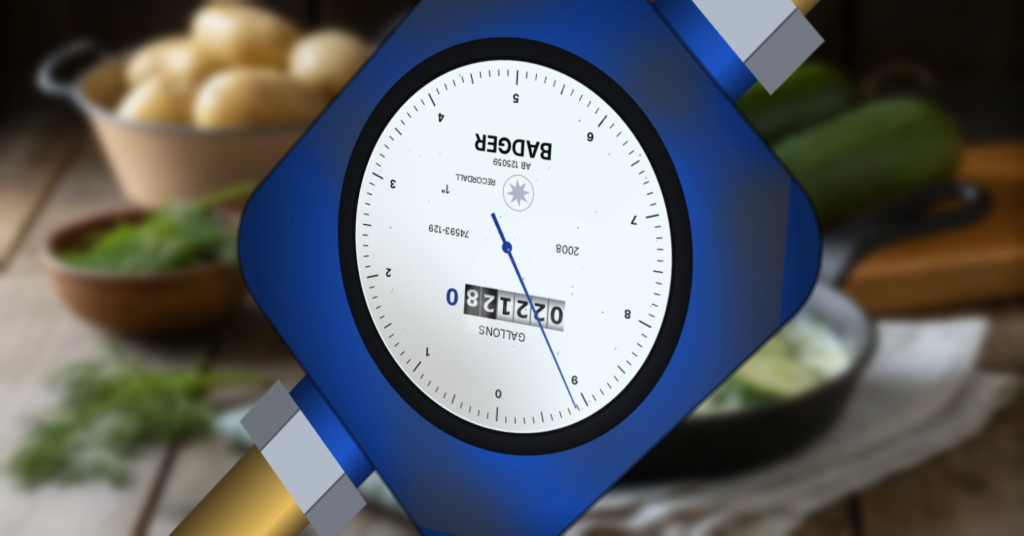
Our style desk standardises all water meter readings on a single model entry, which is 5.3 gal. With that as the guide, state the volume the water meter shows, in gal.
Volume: 221279.1 gal
